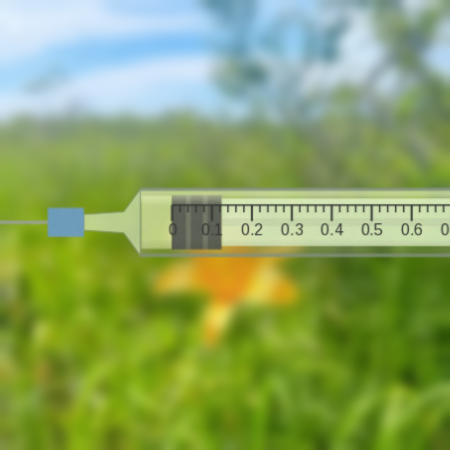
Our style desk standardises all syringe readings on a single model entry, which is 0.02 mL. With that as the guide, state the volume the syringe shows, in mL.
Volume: 0 mL
